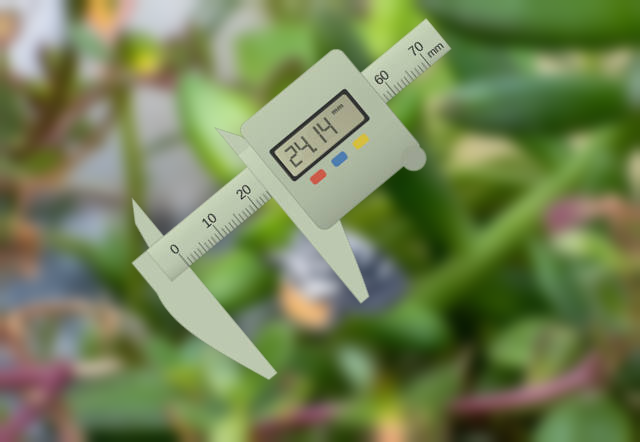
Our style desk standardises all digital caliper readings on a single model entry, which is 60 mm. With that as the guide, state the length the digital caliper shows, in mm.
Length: 24.14 mm
